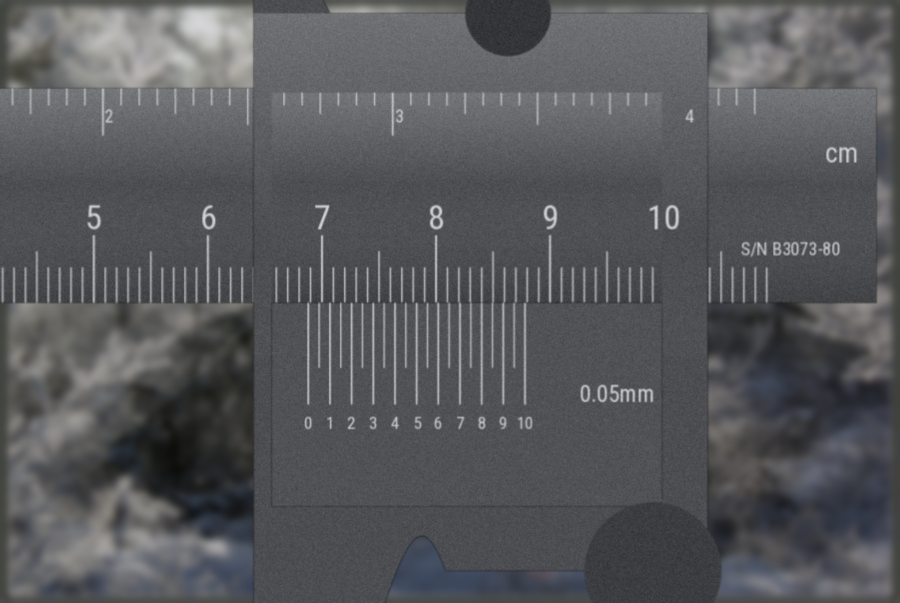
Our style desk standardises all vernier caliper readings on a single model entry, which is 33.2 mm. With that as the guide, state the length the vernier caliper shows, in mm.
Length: 68.8 mm
